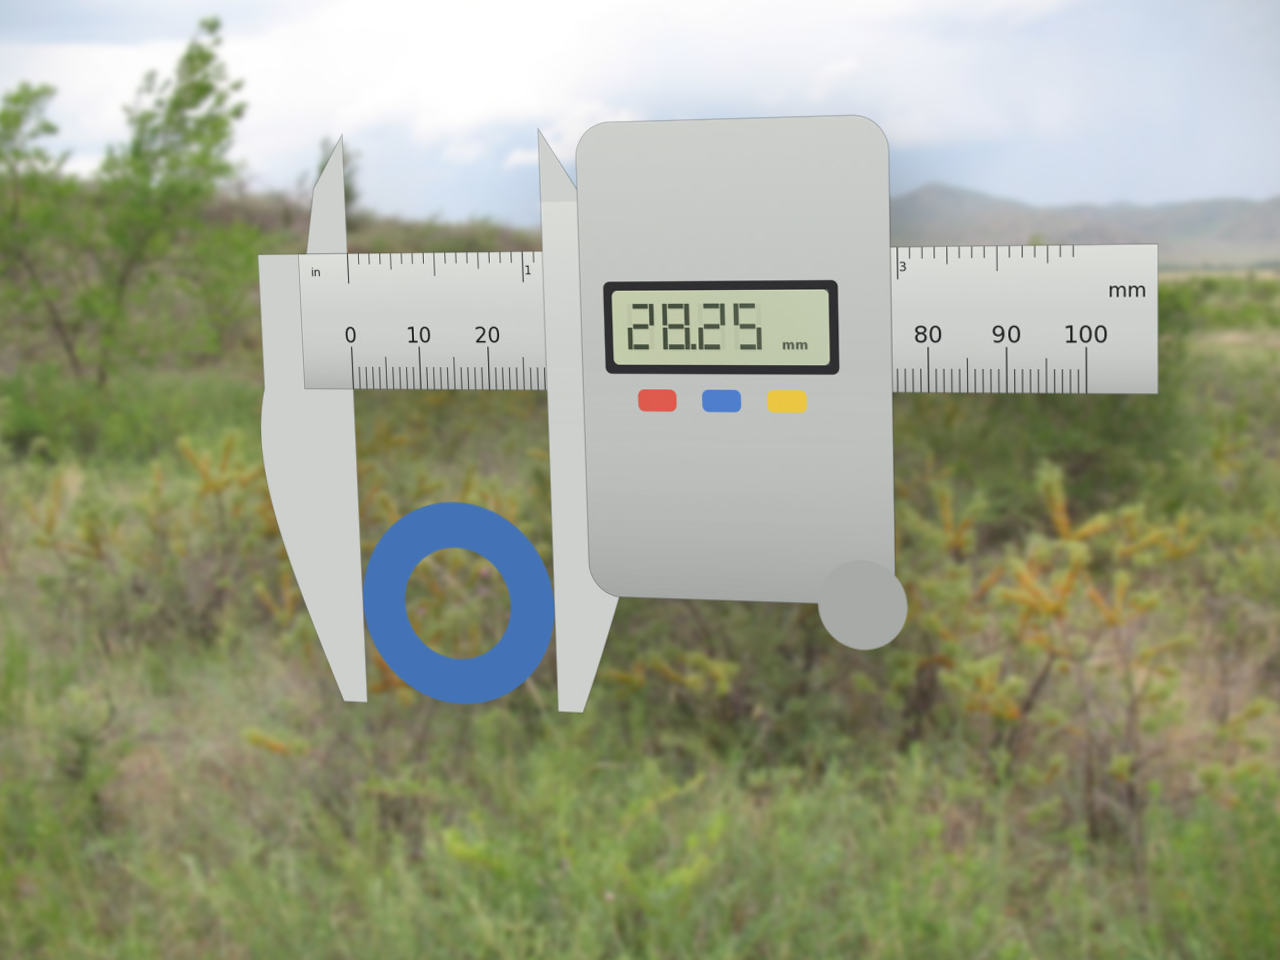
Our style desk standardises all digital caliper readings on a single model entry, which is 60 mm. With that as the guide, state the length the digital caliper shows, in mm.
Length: 28.25 mm
